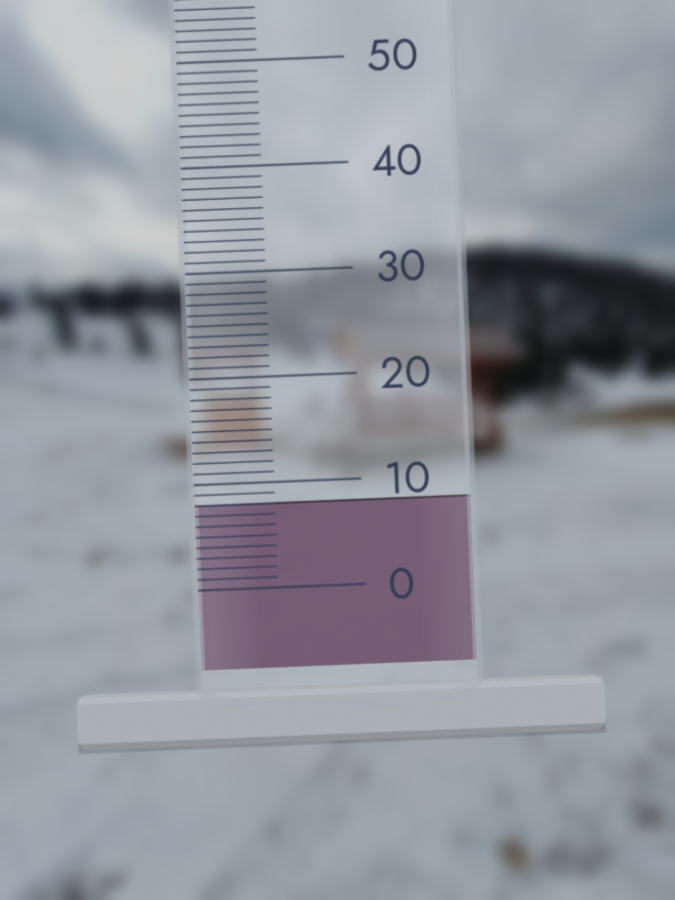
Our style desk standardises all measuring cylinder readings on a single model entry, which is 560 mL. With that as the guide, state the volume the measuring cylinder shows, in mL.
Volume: 8 mL
